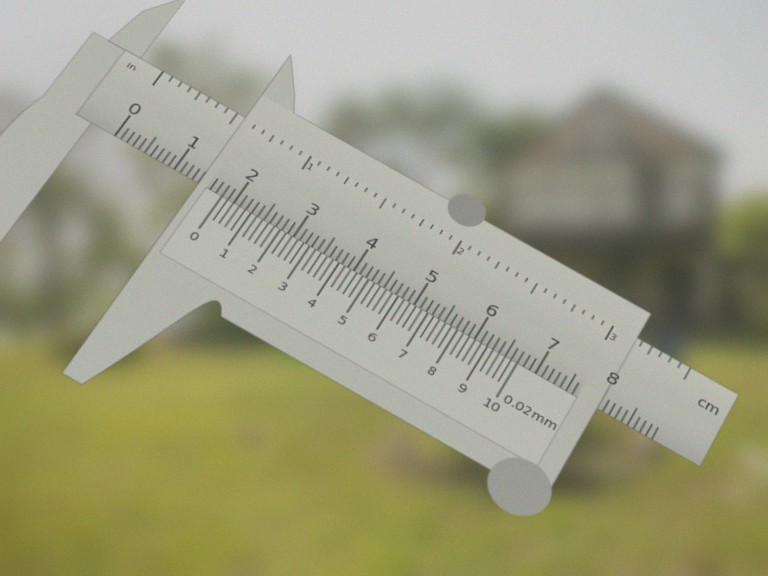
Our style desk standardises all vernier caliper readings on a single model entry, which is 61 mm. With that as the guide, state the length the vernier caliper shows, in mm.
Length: 18.0 mm
